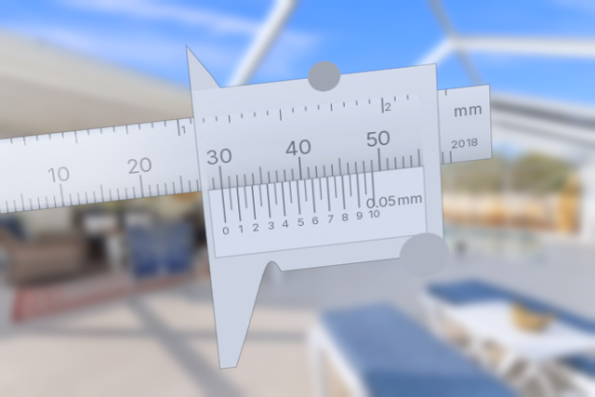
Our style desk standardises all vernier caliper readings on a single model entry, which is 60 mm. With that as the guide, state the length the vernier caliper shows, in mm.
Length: 30.0 mm
